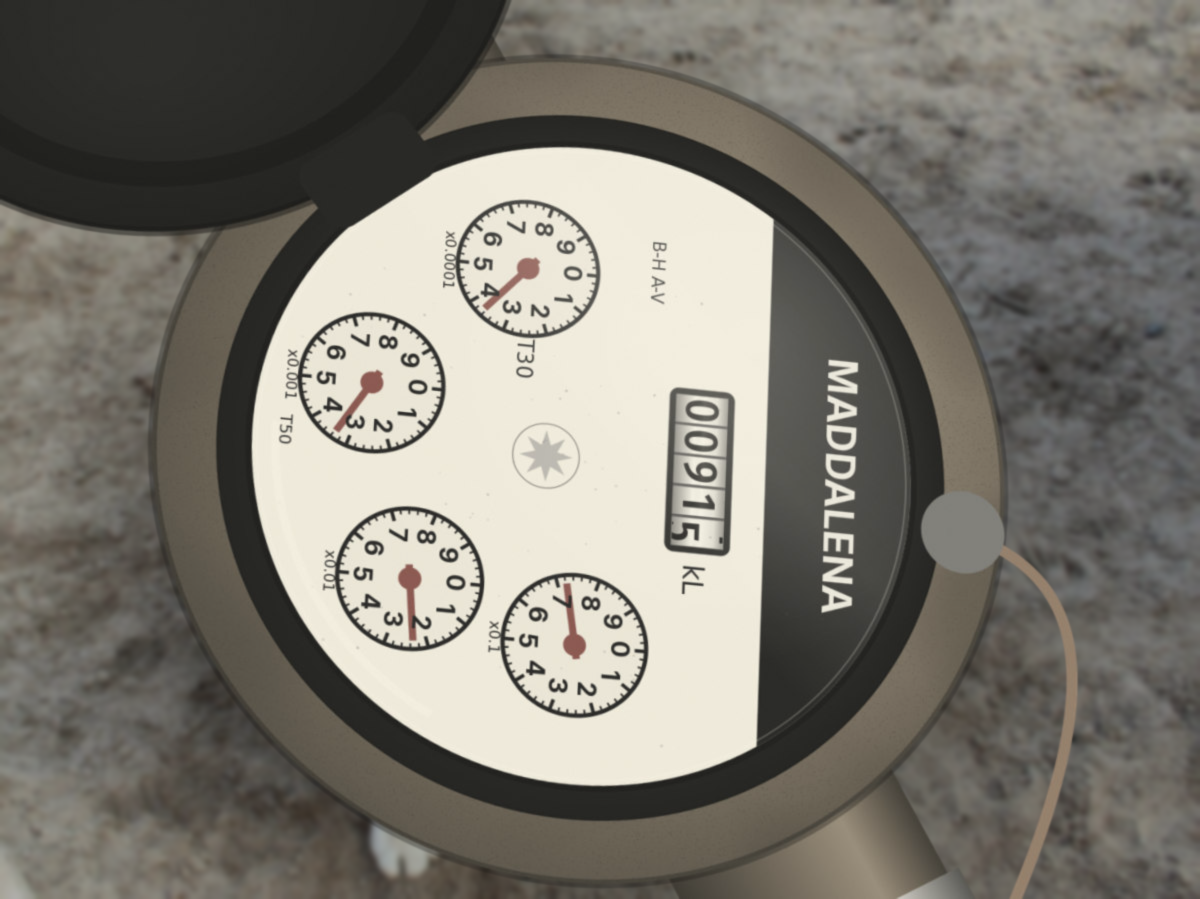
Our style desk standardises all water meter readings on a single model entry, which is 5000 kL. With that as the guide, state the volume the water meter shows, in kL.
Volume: 914.7233 kL
